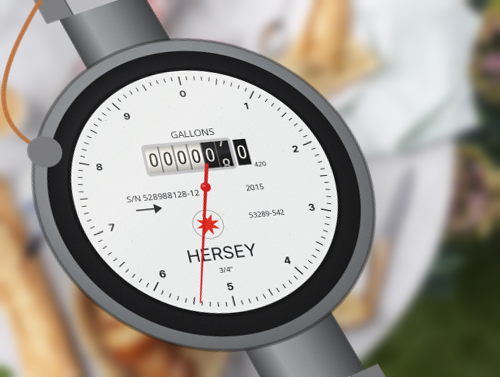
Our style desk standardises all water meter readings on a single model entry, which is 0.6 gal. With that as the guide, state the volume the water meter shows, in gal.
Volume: 75.4 gal
